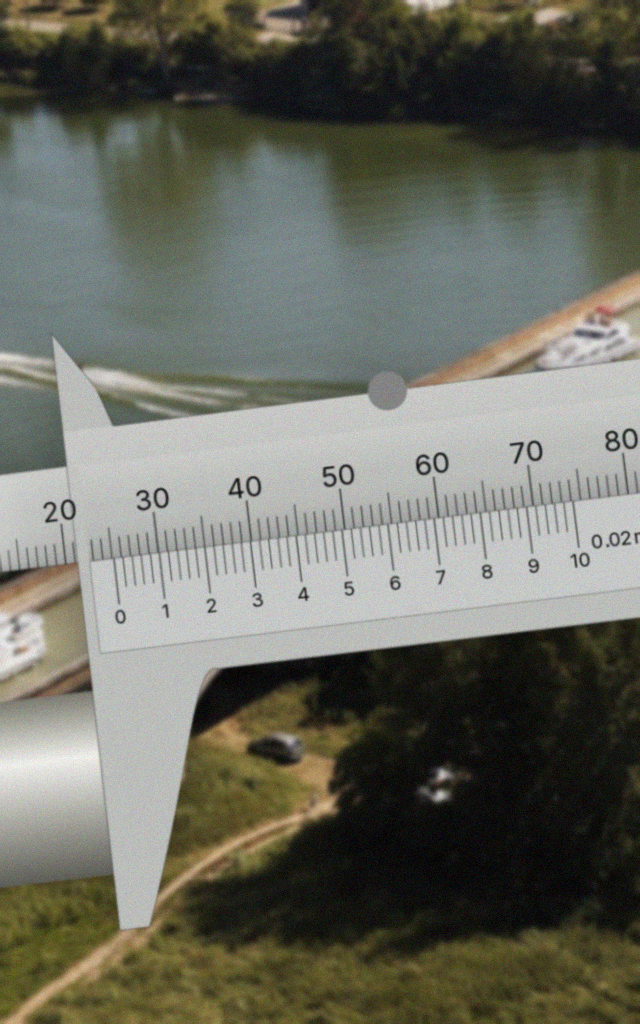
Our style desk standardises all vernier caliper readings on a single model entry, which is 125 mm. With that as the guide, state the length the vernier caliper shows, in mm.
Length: 25.2 mm
